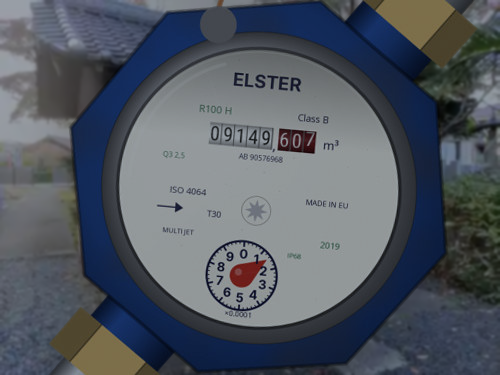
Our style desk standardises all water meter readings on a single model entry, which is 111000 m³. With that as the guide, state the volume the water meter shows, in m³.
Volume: 9149.6071 m³
